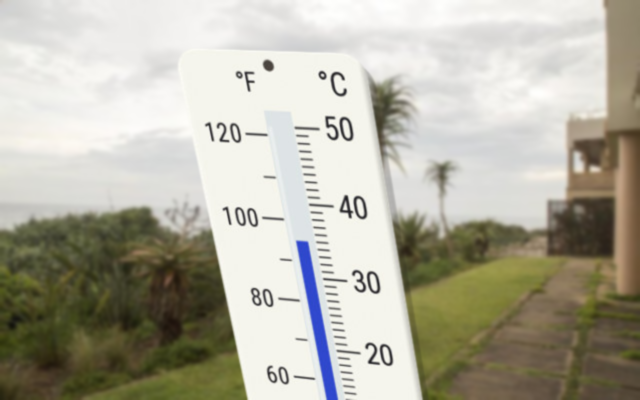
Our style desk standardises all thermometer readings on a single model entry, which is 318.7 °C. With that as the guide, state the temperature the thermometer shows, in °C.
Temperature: 35 °C
